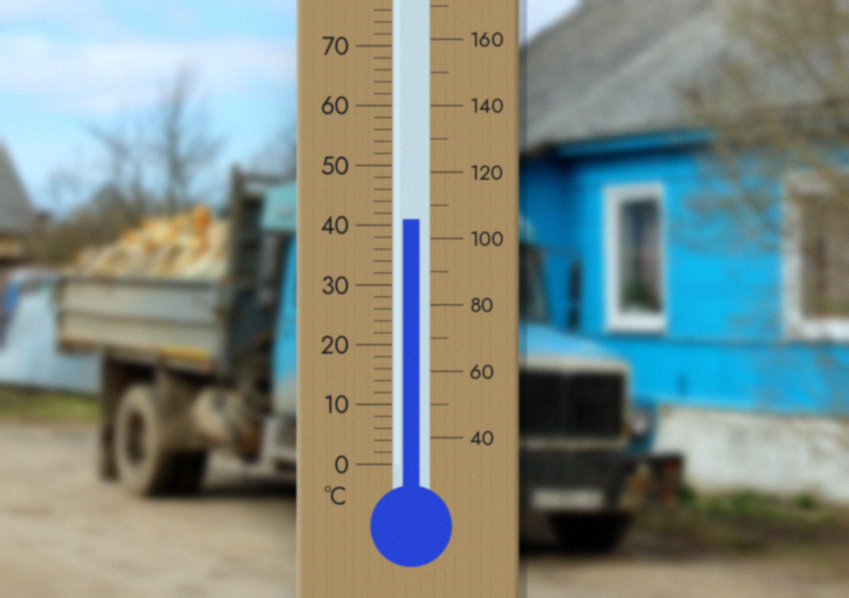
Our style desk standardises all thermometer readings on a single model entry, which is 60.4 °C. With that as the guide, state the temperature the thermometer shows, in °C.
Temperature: 41 °C
